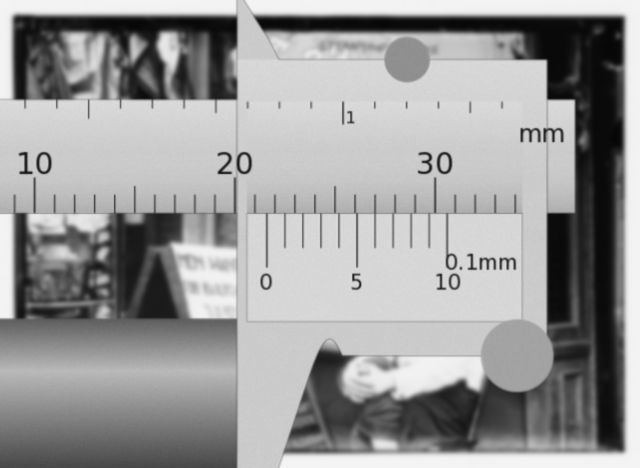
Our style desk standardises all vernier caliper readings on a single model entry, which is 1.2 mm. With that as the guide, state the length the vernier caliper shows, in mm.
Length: 21.6 mm
